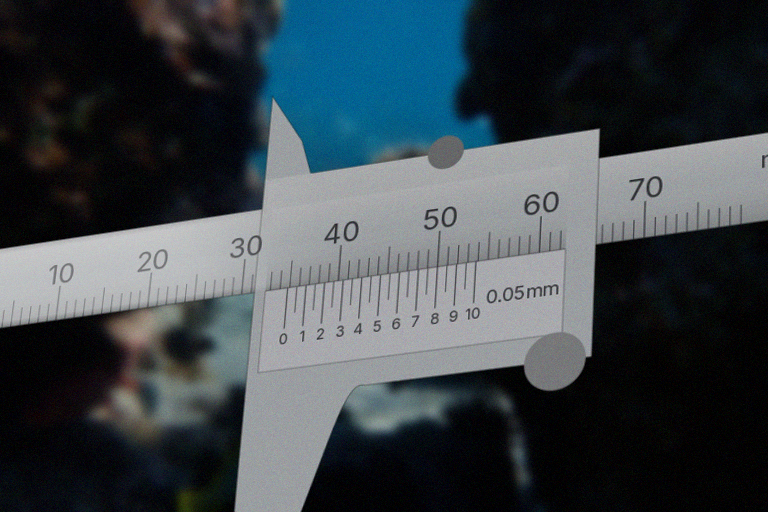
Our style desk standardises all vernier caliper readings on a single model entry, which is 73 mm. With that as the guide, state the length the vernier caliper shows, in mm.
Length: 34.8 mm
